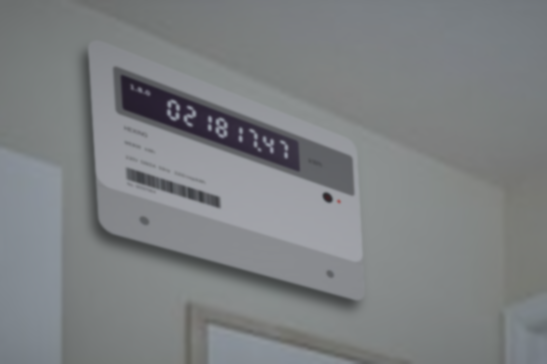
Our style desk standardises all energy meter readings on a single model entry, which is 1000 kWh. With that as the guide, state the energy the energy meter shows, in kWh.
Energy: 21817.47 kWh
